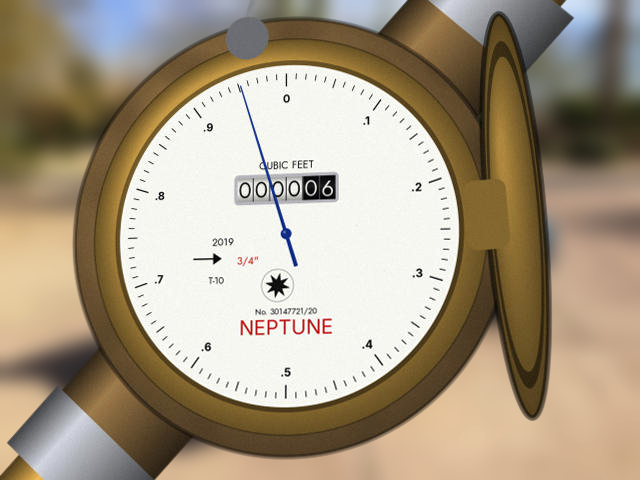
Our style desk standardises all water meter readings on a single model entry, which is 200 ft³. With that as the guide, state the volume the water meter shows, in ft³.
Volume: 5.95 ft³
